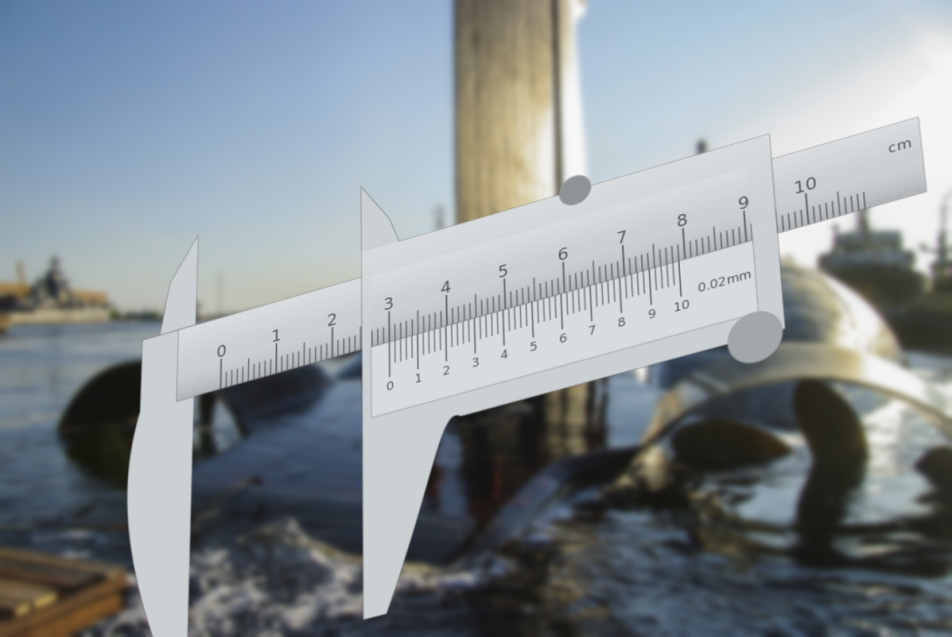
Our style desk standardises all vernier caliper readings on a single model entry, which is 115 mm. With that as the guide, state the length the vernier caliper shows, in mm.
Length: 30.0 mm
